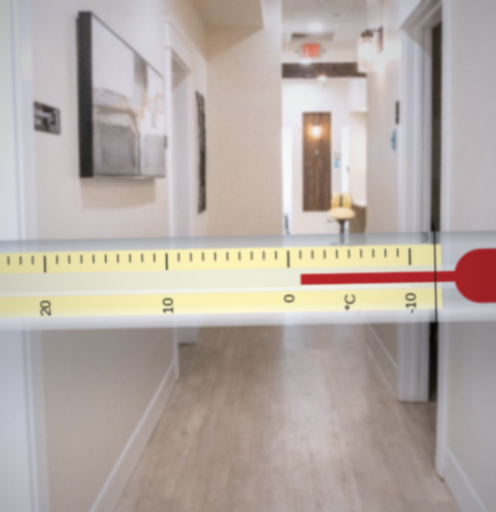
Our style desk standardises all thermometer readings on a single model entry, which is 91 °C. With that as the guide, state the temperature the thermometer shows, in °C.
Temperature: -1 °C
